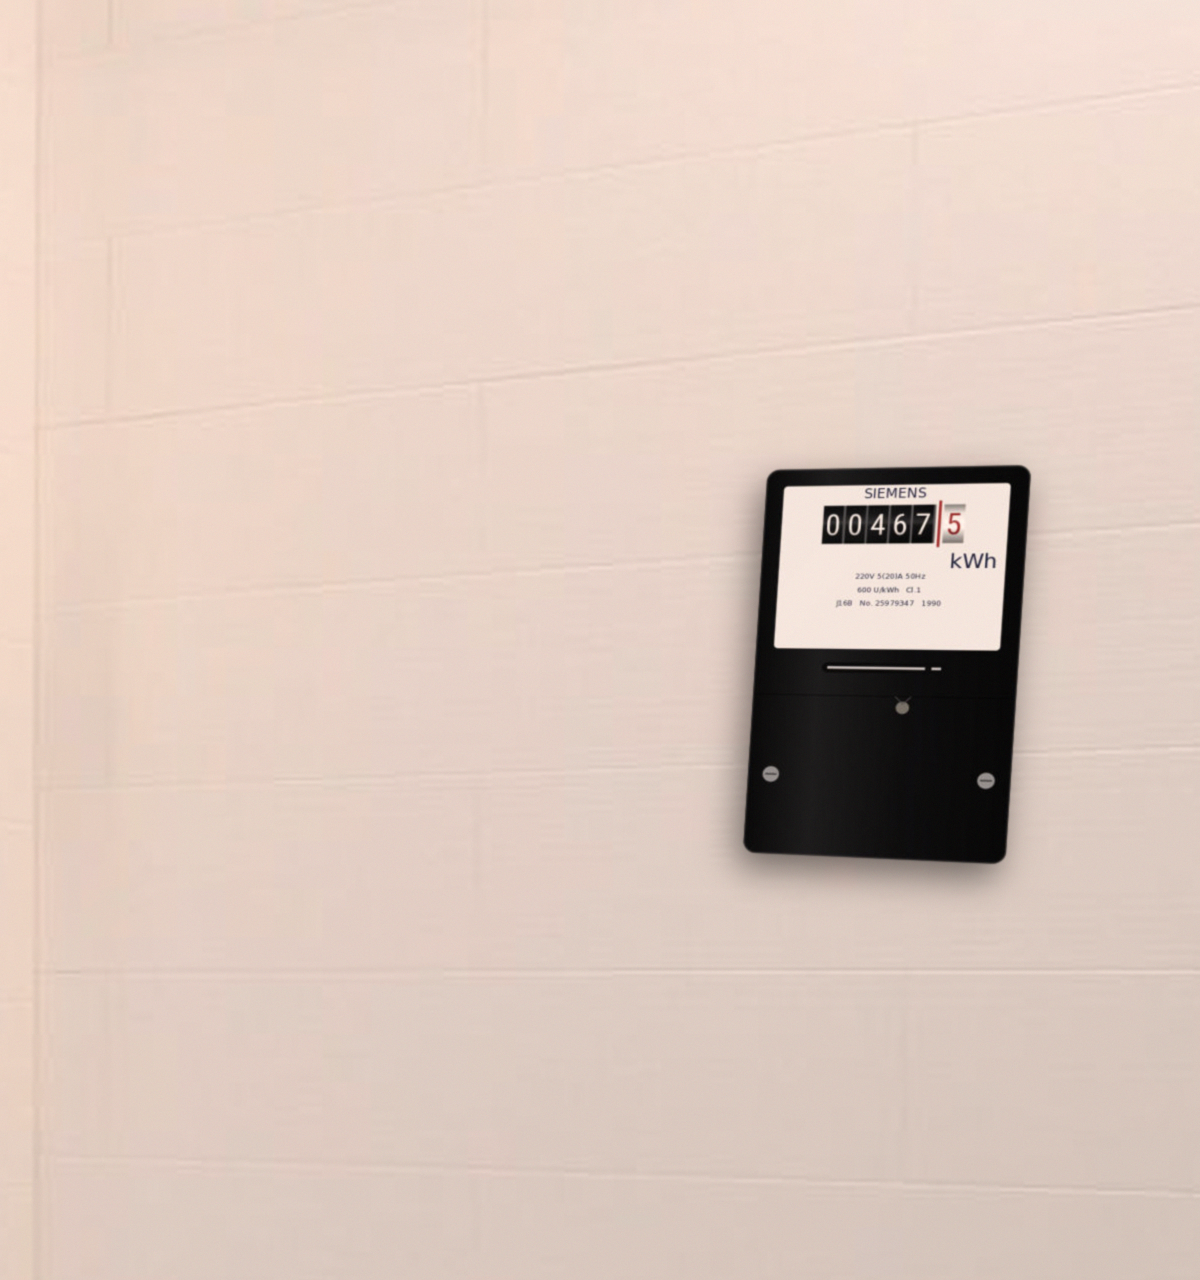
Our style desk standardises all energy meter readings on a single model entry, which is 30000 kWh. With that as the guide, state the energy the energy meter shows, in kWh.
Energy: 467.5 kWh
